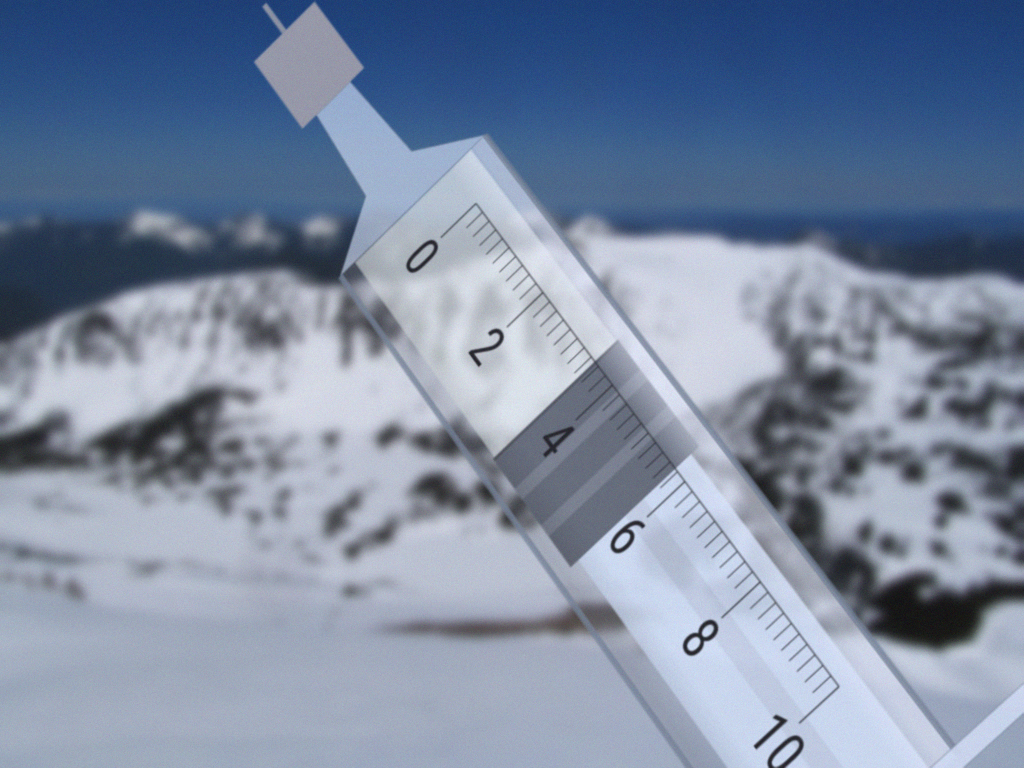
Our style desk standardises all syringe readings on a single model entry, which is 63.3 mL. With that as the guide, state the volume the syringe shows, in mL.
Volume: 3.5 mL
